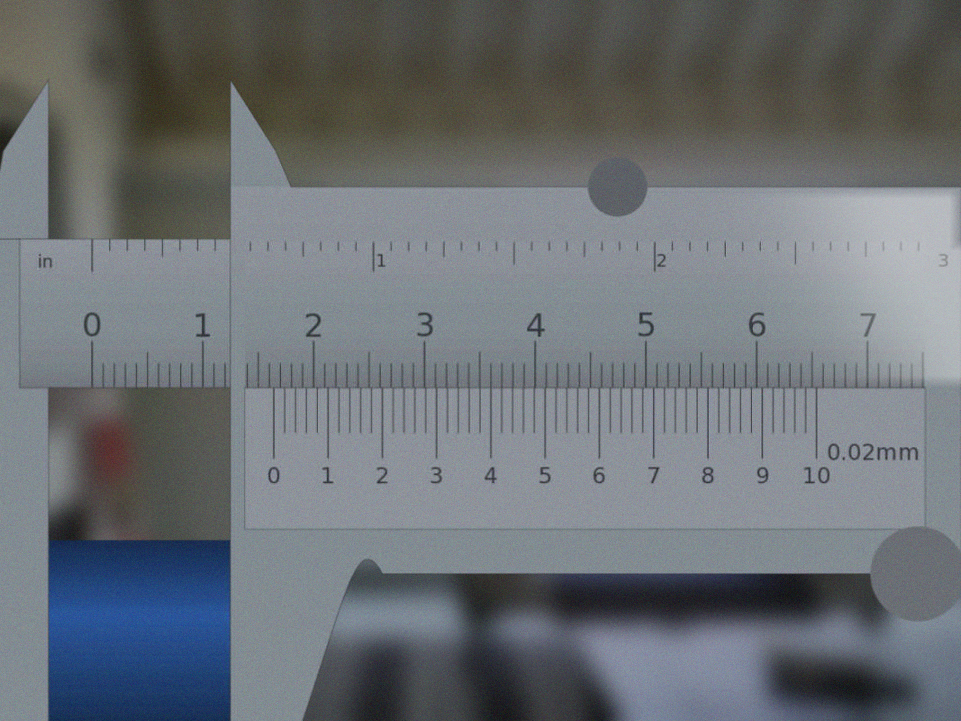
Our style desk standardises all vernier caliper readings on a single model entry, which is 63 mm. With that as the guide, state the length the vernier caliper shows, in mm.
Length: 16.4 mm
